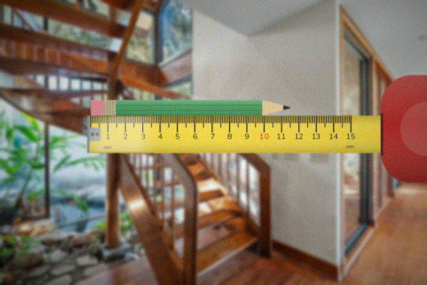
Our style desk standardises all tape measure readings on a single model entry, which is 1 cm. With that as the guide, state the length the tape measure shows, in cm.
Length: 11.5 cm
